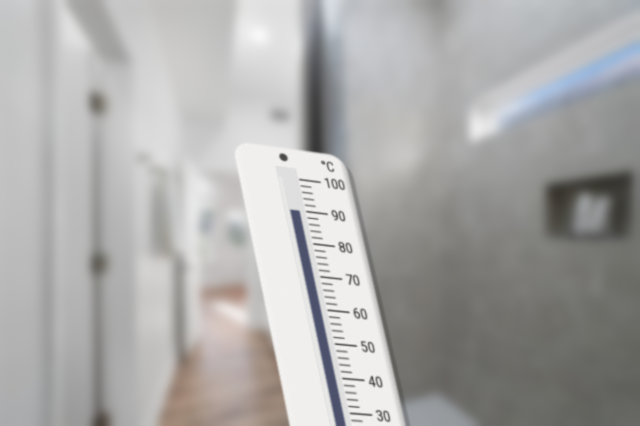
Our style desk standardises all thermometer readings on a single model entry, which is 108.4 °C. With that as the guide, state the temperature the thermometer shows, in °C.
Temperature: 90 °C
